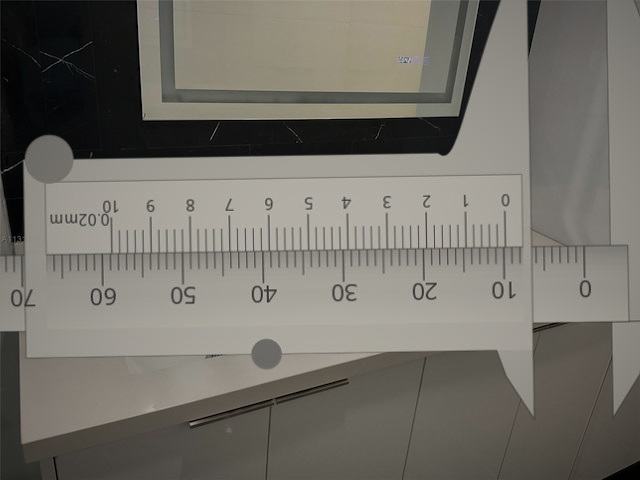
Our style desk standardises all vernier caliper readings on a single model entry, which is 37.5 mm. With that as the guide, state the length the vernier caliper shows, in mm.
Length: 9.8 mm
